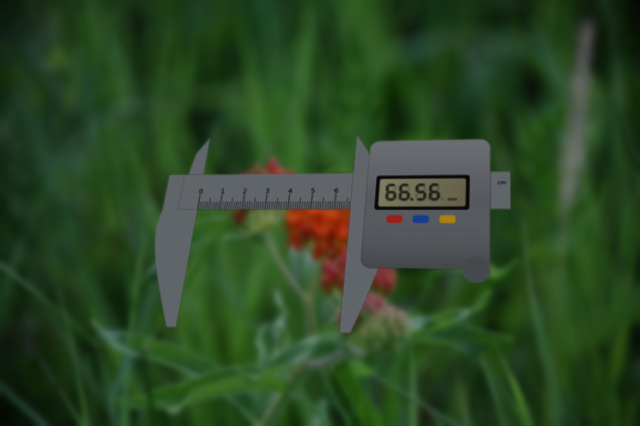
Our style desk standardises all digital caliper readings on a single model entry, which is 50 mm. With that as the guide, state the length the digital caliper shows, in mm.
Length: 66.56 mm
